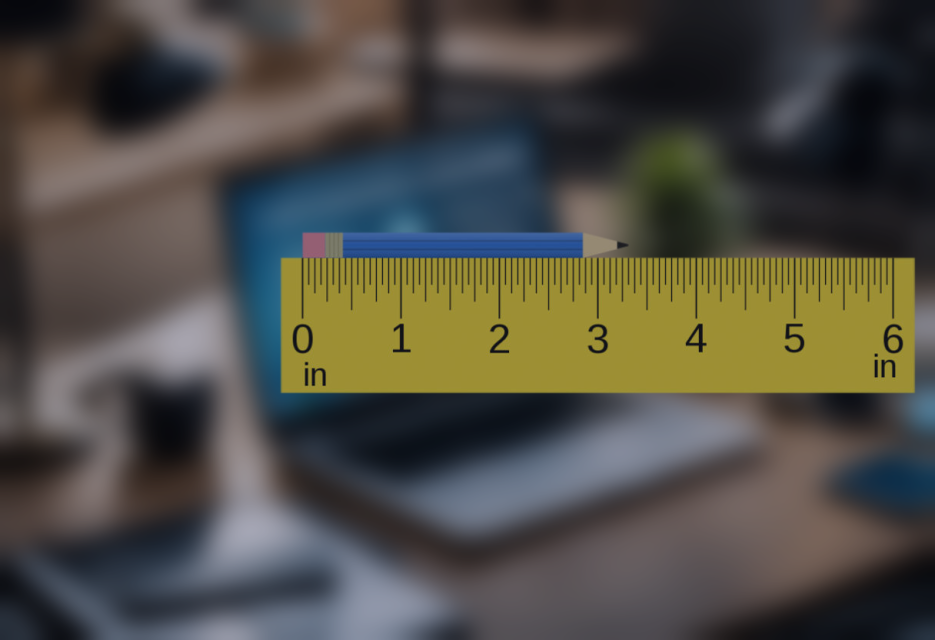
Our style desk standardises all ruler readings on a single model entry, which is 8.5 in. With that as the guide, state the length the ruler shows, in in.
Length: 3.3125 in
